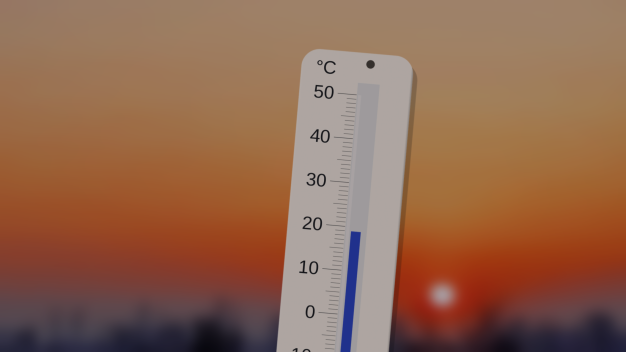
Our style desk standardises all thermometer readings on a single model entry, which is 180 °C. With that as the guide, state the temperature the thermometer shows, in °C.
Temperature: 19 °C
